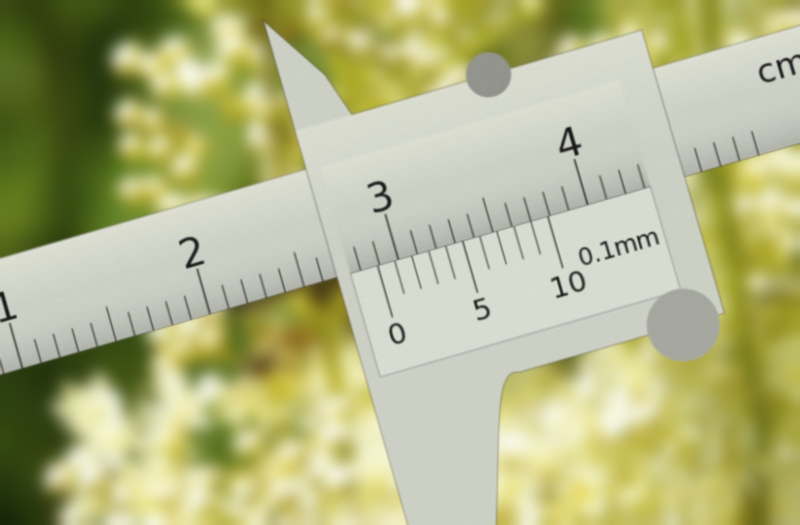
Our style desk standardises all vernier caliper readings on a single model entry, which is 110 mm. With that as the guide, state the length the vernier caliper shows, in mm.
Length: 28.9 mm
